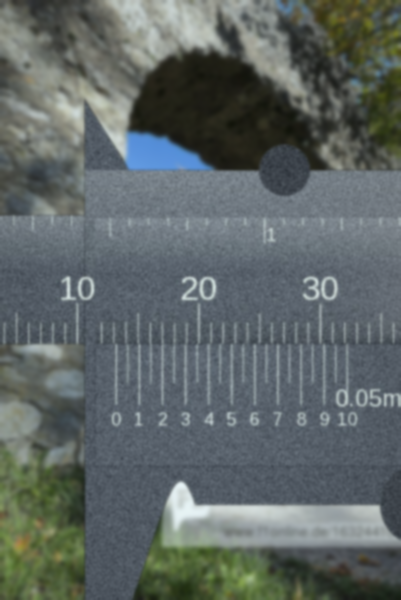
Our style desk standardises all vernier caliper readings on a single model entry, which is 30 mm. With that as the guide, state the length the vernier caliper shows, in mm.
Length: 13.2 mm
